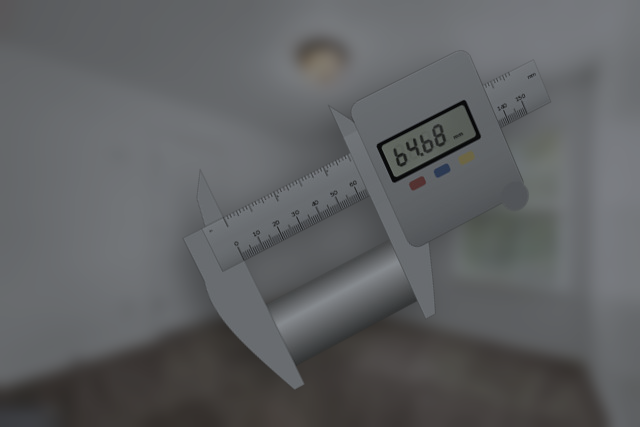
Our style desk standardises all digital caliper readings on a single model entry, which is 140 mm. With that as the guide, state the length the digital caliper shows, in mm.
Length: 64.68 mm
